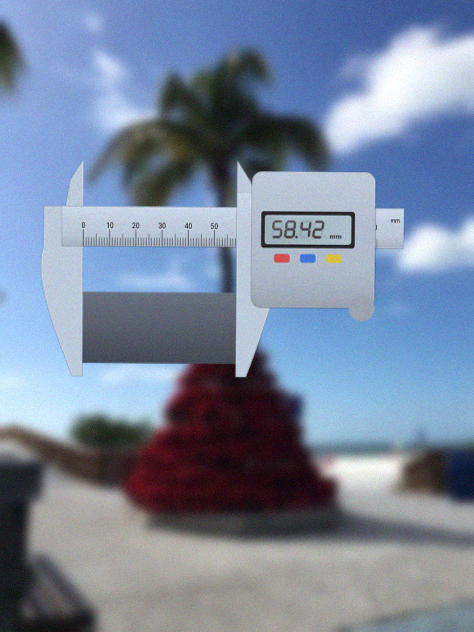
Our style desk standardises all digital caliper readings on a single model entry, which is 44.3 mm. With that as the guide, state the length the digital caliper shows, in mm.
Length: 58.42 mm
